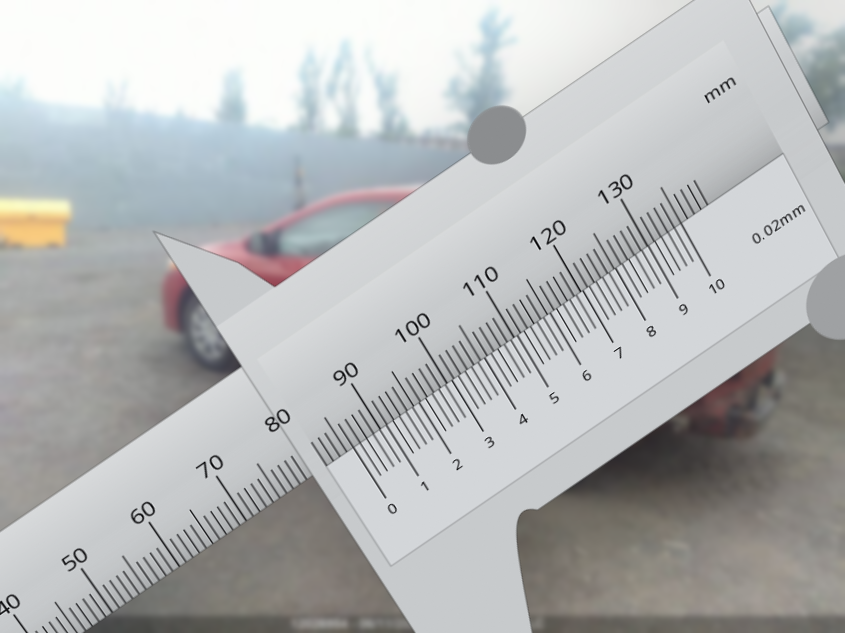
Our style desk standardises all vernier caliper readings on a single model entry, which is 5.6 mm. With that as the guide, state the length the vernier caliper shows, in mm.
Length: 86.0 mm
